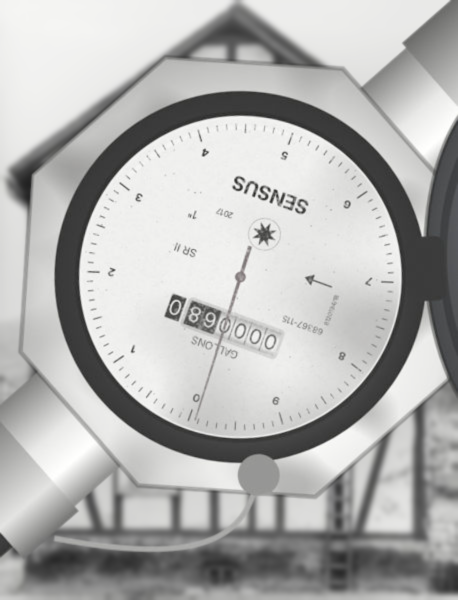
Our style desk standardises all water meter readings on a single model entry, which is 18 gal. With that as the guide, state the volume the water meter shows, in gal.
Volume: 679.9 gal
